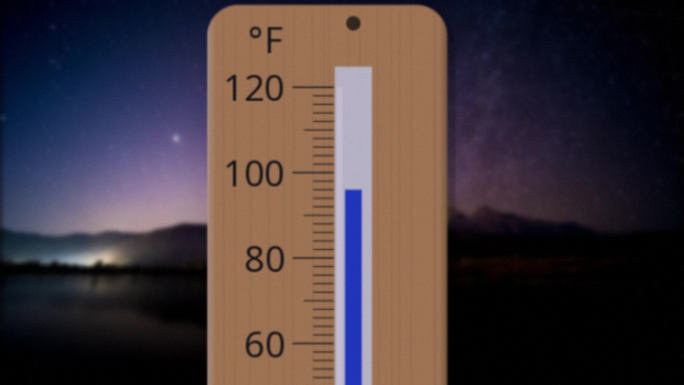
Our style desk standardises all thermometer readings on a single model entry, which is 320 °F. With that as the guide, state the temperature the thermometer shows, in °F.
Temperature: 96 °F
